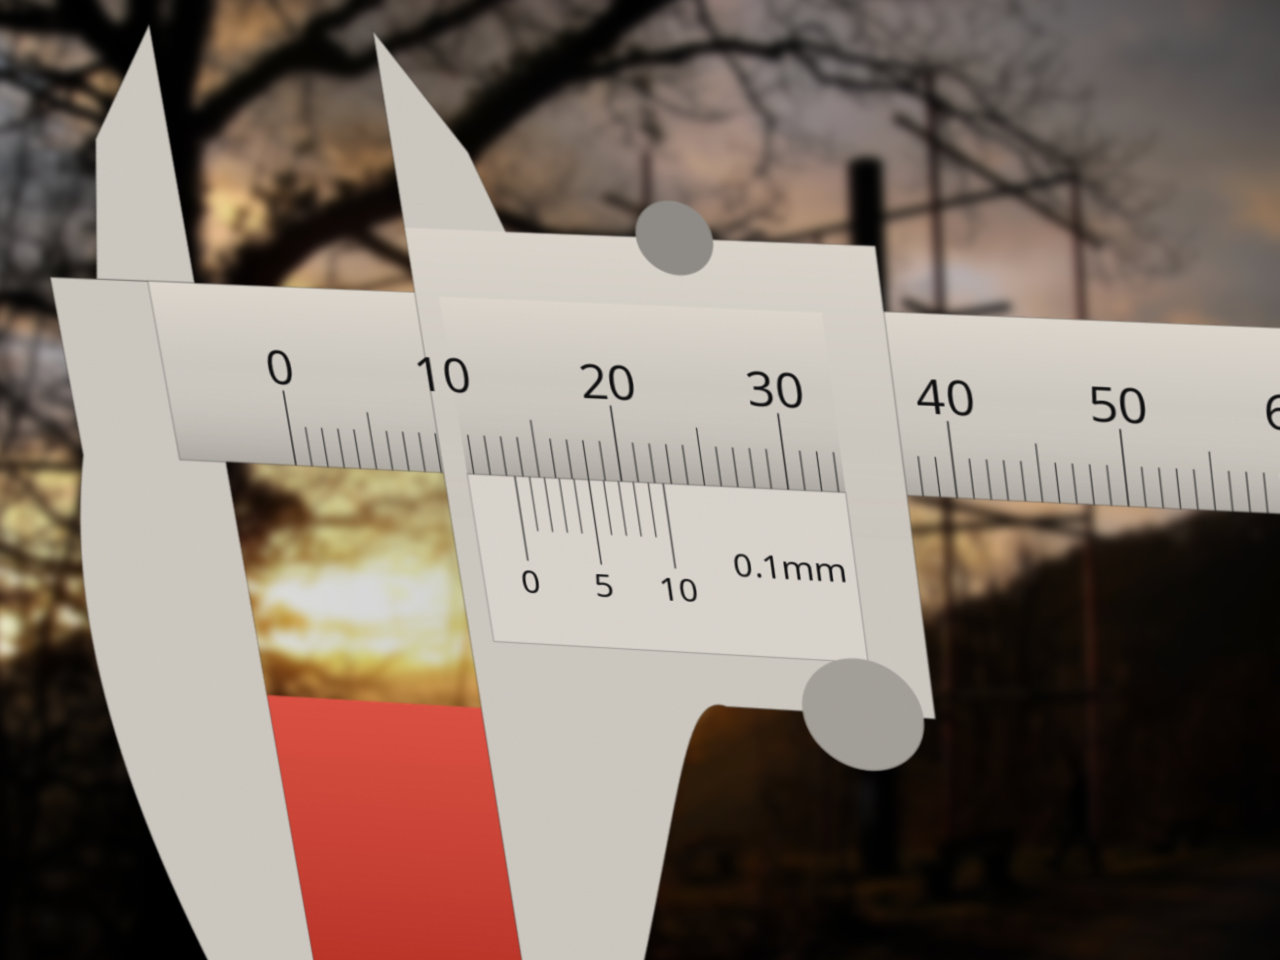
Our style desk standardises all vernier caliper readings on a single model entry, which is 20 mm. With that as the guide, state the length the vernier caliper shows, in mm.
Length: 13.5 mm
